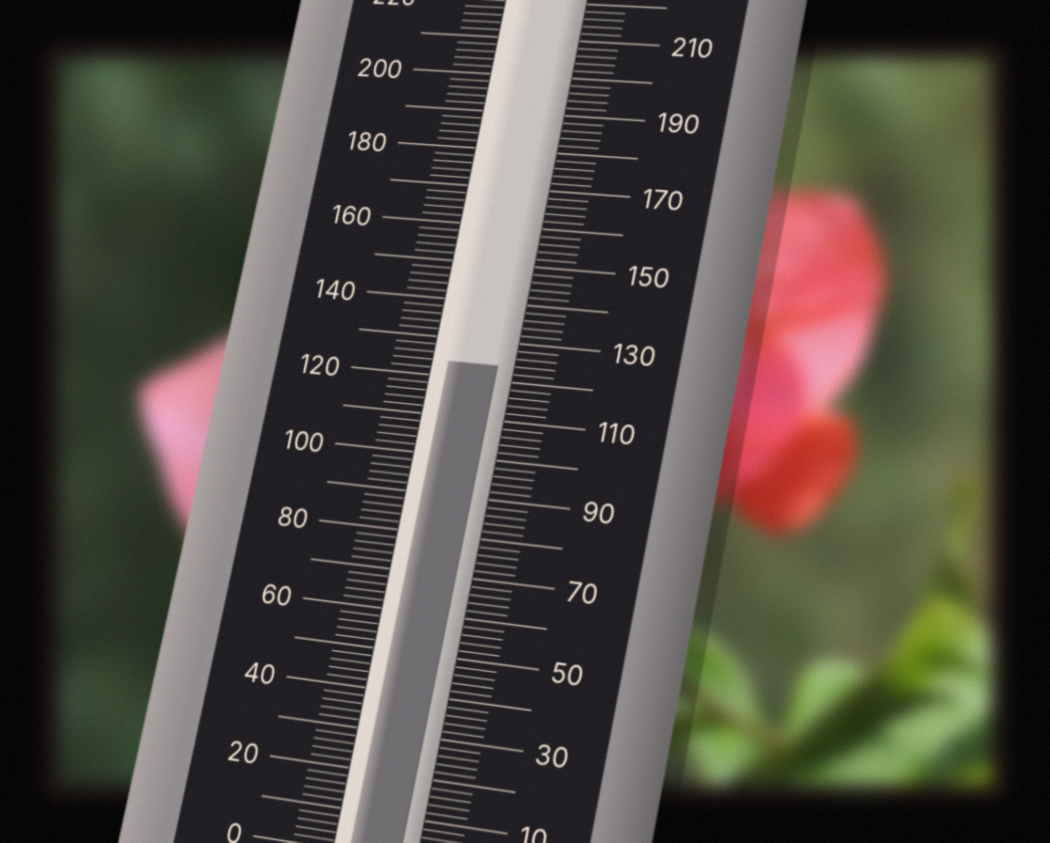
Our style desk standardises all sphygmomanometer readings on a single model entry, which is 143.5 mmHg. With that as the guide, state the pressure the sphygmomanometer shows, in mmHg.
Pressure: 124 mmHg
